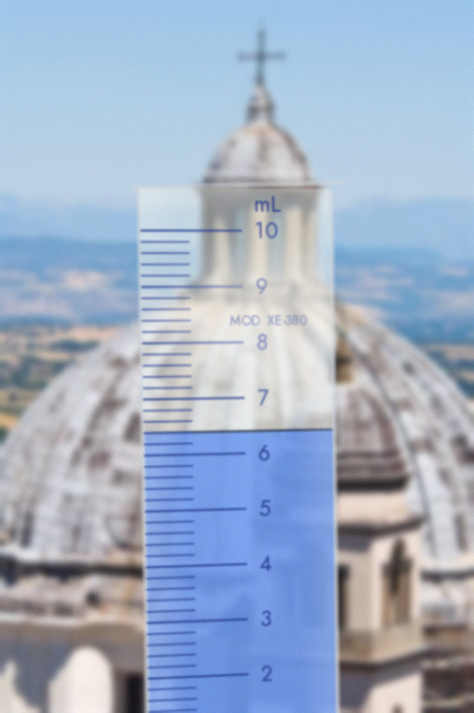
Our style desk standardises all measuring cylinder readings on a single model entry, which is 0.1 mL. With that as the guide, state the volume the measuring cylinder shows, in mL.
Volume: 6.4 mL
